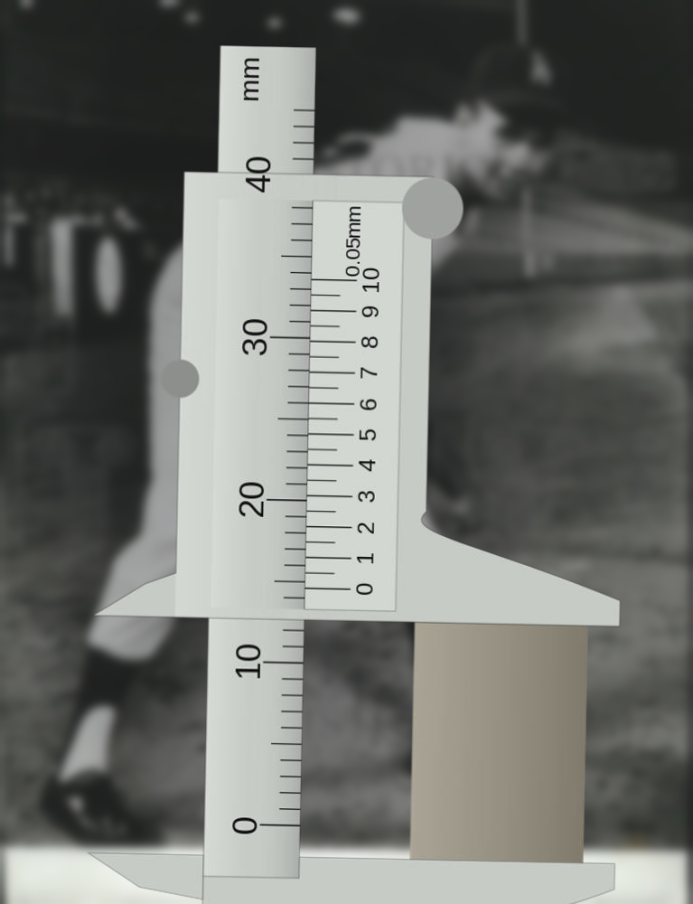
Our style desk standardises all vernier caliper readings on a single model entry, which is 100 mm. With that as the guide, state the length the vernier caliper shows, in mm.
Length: 14.6 mm
